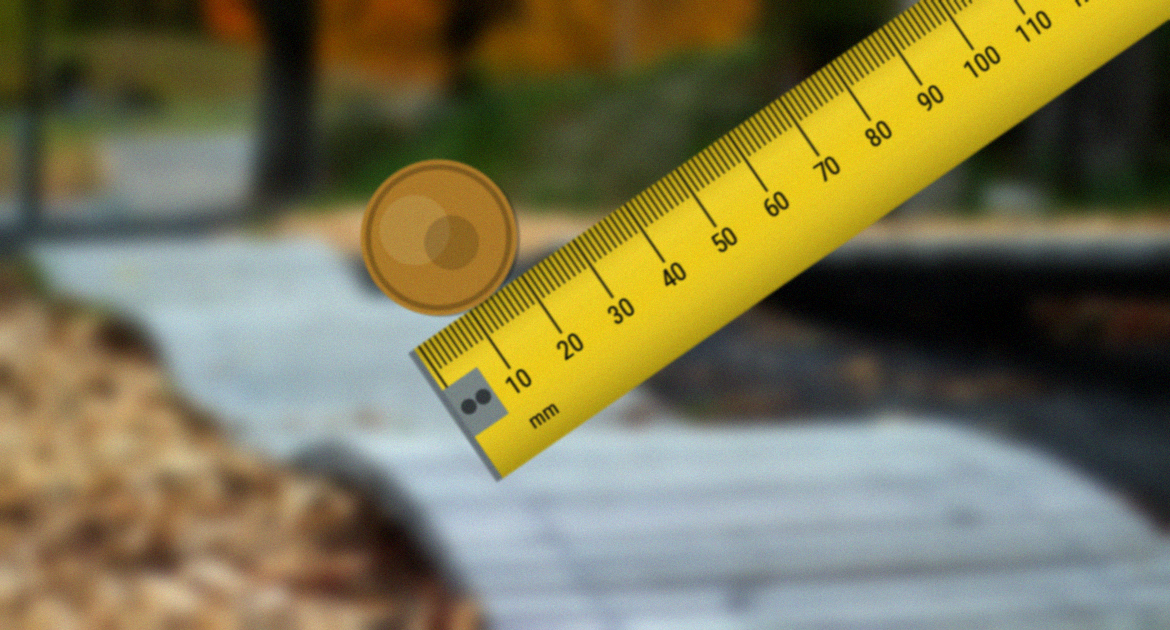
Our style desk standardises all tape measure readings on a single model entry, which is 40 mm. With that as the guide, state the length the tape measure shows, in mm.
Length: 25 mm
